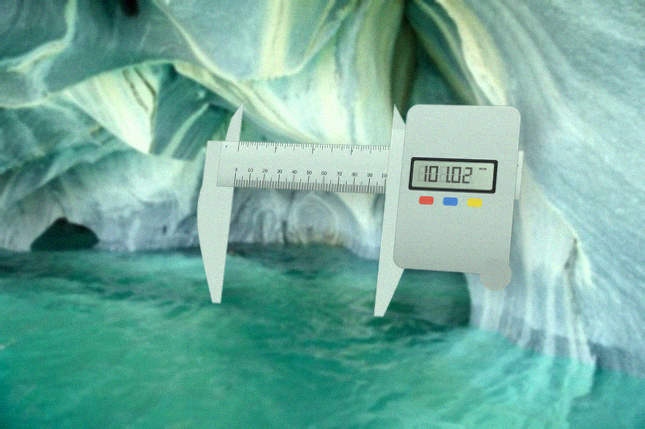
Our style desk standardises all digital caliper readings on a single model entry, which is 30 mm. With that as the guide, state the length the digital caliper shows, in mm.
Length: 101.02 mm
